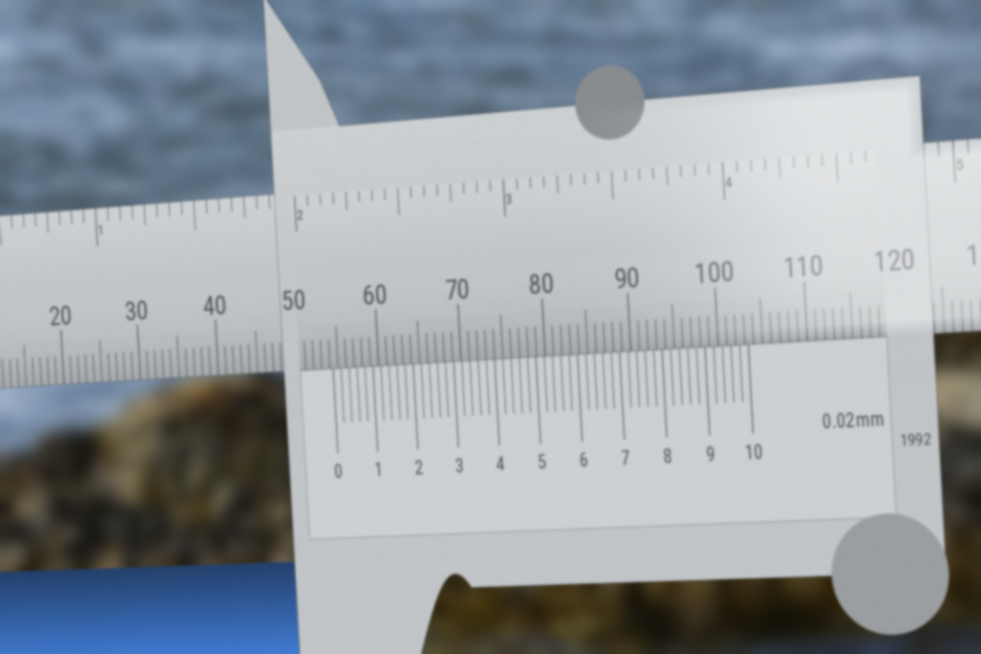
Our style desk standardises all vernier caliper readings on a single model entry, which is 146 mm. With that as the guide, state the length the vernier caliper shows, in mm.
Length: 54.4 mm
